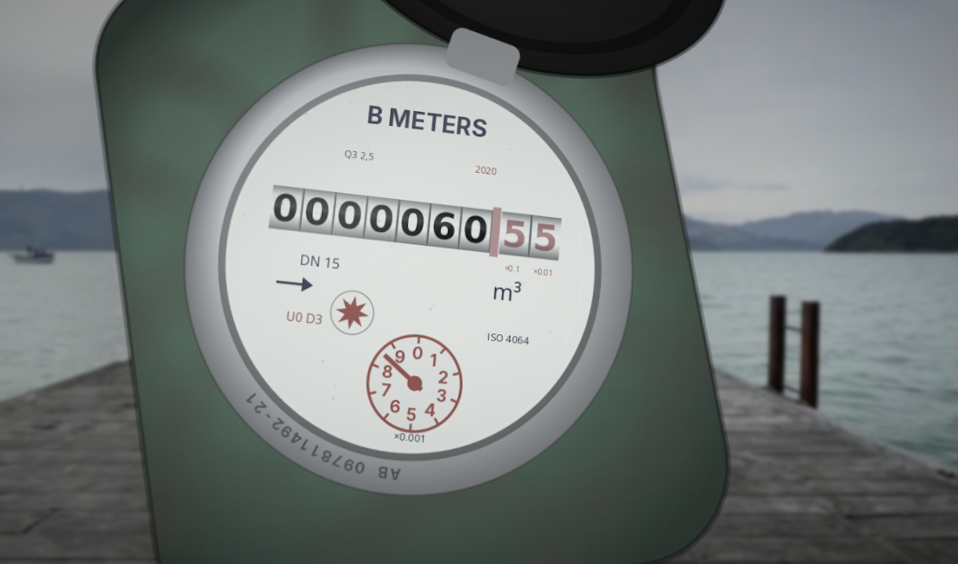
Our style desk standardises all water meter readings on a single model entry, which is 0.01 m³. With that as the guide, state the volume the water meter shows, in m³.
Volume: 60.558 m³
